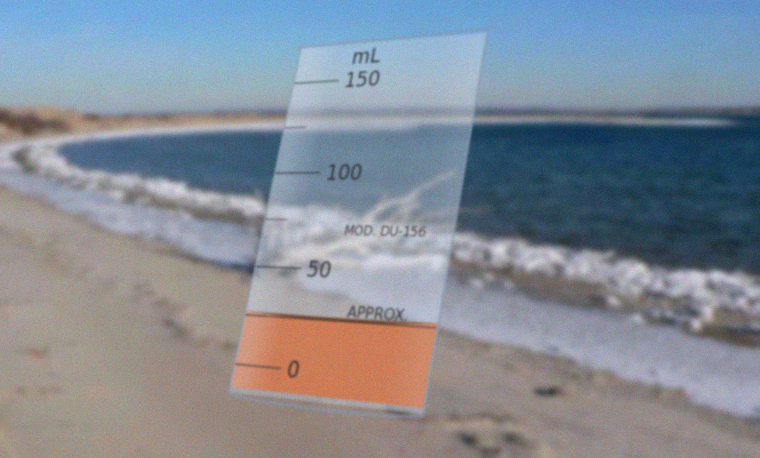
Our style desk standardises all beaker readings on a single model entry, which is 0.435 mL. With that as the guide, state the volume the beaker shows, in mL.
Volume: 25 mL
